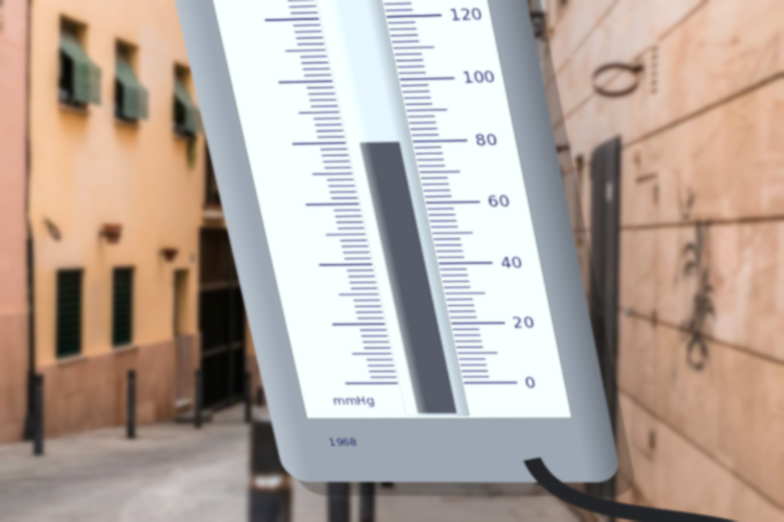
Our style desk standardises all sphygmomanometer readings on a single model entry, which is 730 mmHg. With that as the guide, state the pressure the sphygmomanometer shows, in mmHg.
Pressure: 80 mmHg
